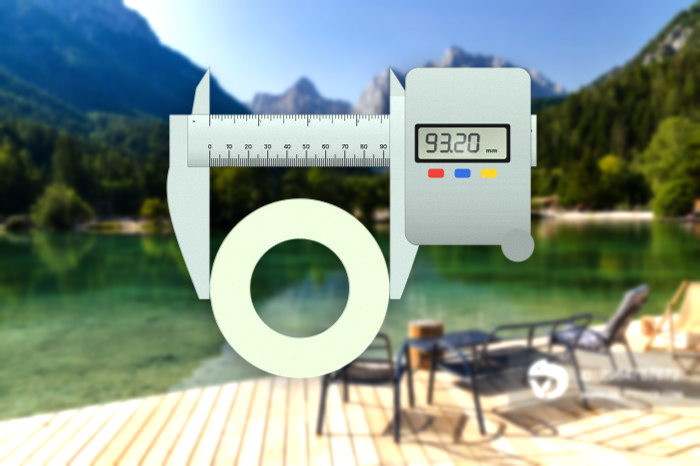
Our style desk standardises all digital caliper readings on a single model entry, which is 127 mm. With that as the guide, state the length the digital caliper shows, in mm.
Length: 93.20 mm
